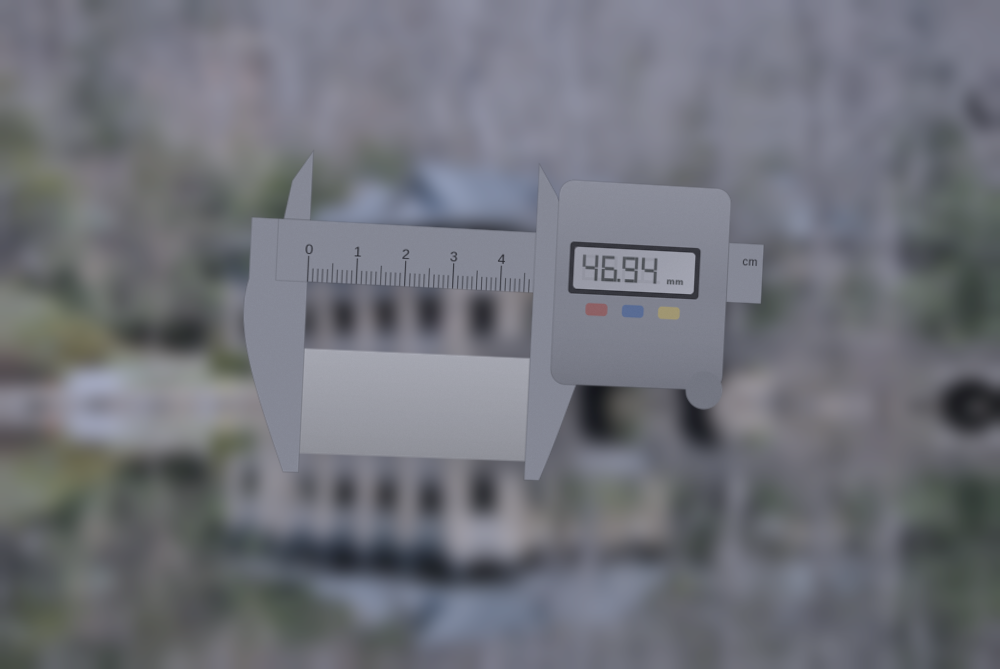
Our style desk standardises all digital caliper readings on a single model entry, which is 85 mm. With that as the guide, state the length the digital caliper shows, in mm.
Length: 46.94 mm
